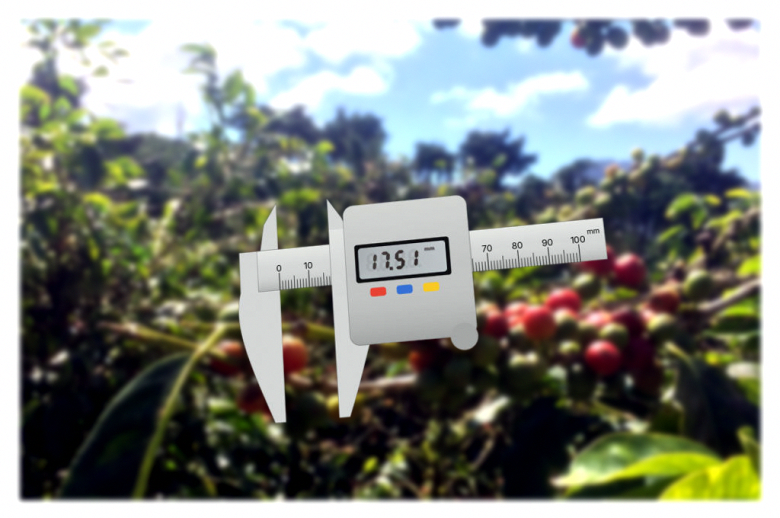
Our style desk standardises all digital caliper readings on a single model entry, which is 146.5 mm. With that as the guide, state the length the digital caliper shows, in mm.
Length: 17.51 mm
